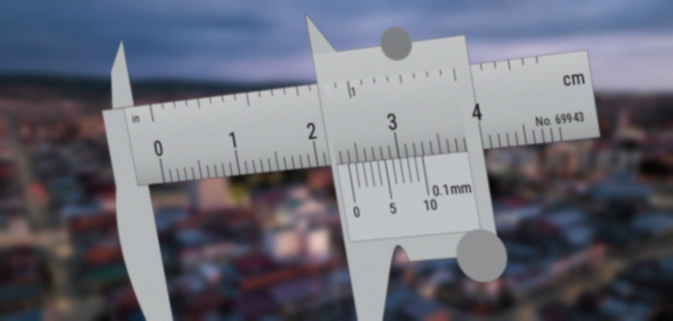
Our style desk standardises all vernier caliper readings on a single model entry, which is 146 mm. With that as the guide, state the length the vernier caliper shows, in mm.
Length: 23.8 mm
